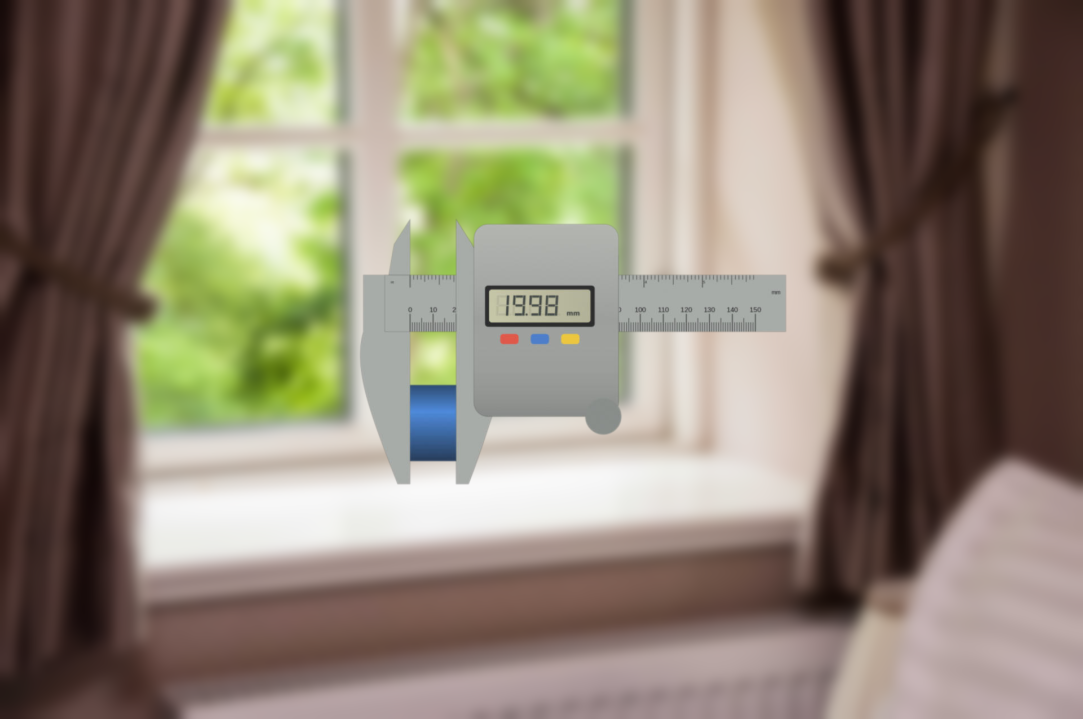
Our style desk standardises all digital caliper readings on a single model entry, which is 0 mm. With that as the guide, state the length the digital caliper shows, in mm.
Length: 19.98 mm
